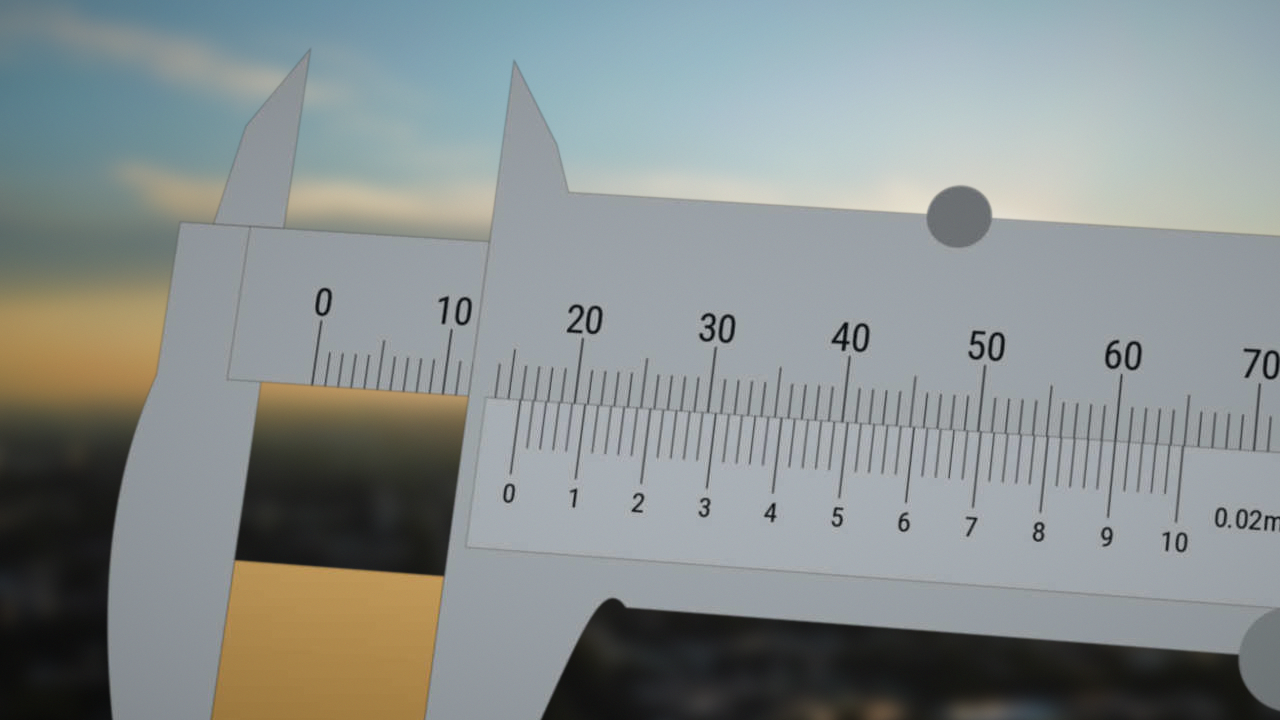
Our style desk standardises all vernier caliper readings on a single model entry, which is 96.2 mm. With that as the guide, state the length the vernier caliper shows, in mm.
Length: 15.9 mm
